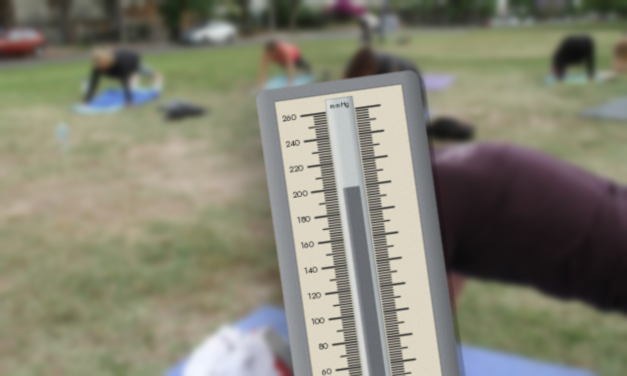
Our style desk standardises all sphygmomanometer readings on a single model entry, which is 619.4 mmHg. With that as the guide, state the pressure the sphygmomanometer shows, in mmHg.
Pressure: 200 mmHg
